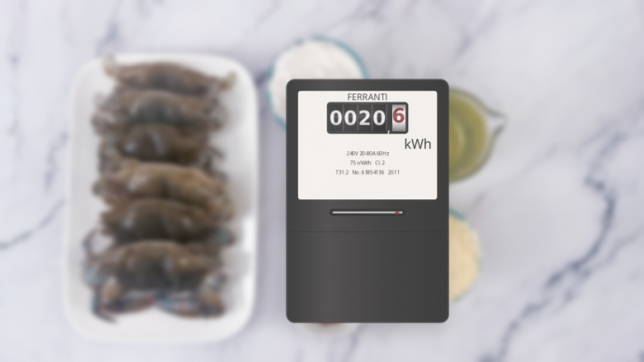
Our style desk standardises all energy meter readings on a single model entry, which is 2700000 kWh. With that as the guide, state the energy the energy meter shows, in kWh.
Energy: 20.6 kWh
